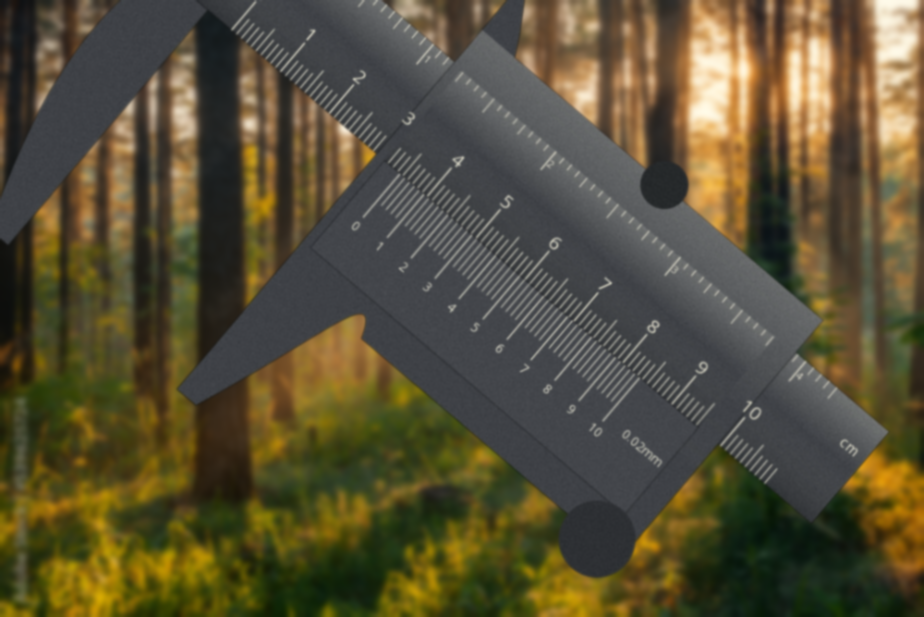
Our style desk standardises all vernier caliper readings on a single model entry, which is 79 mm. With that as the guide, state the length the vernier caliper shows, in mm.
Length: 34.5 mm
